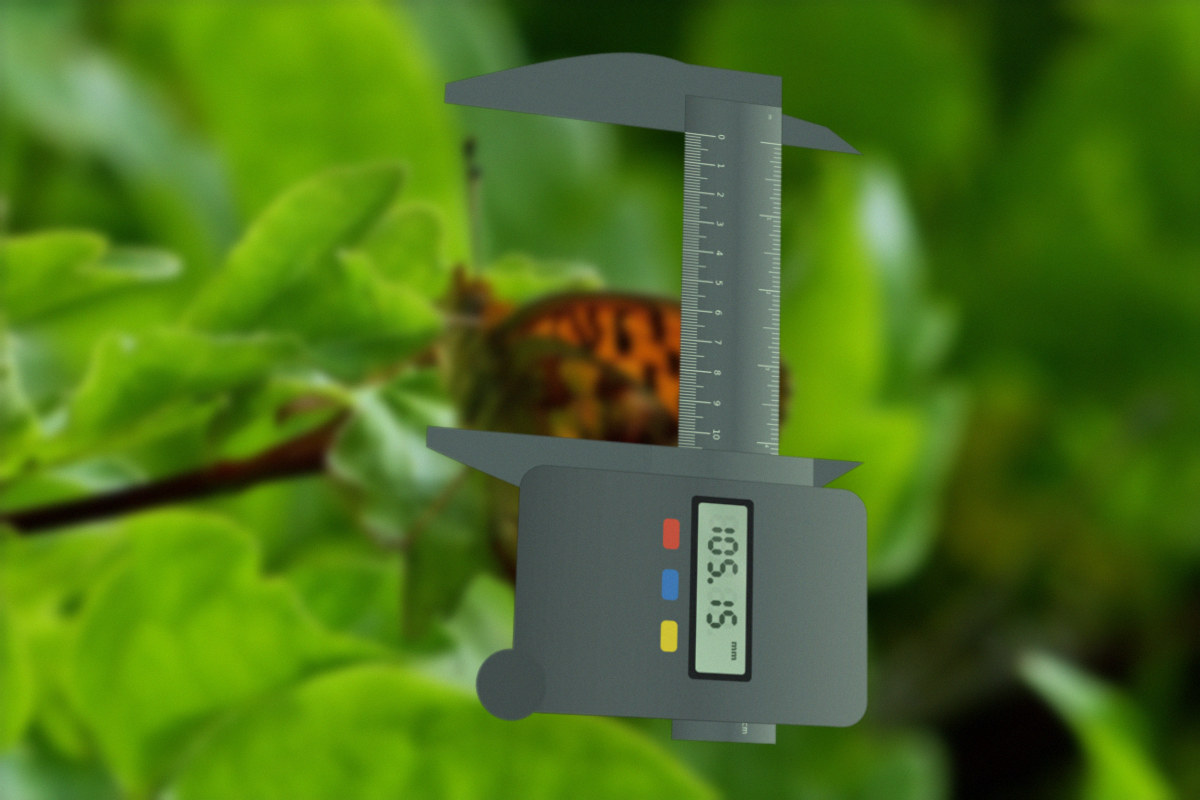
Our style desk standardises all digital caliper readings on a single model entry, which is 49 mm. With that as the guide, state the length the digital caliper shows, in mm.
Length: 105.15 mm
